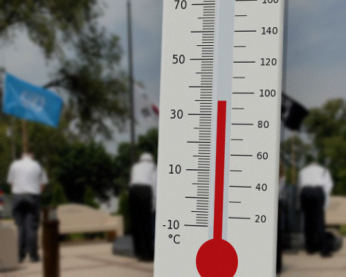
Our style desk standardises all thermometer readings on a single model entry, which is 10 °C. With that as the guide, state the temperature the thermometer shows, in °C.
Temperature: 35 °C
